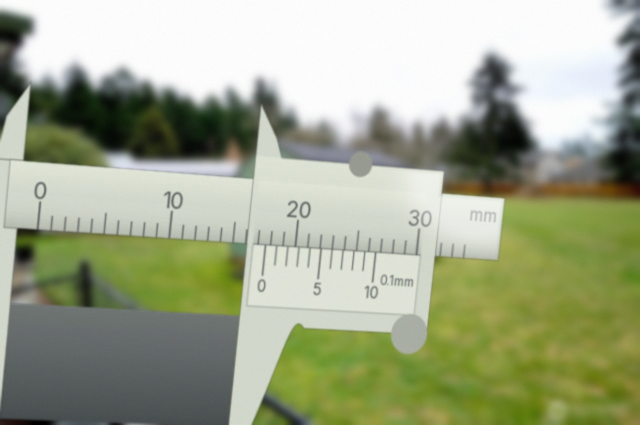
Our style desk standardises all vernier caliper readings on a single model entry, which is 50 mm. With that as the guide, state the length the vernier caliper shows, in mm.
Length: 17.6 mm
